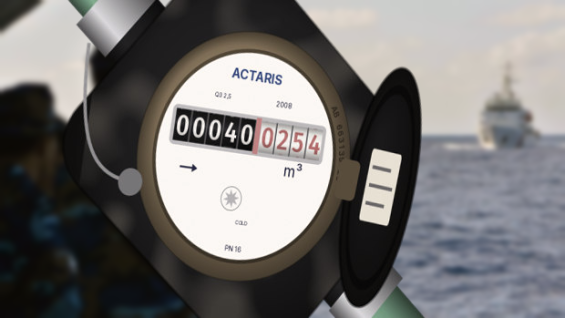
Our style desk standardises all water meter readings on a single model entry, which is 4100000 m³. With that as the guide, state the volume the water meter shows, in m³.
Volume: 40.0254 m³
